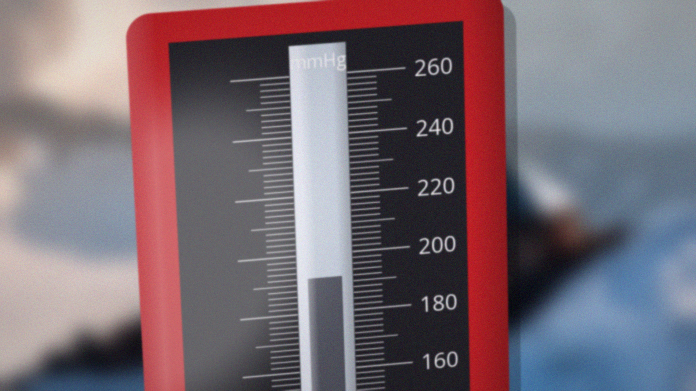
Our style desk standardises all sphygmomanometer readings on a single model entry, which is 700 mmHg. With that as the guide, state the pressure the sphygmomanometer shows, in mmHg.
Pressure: 192 mmHg
